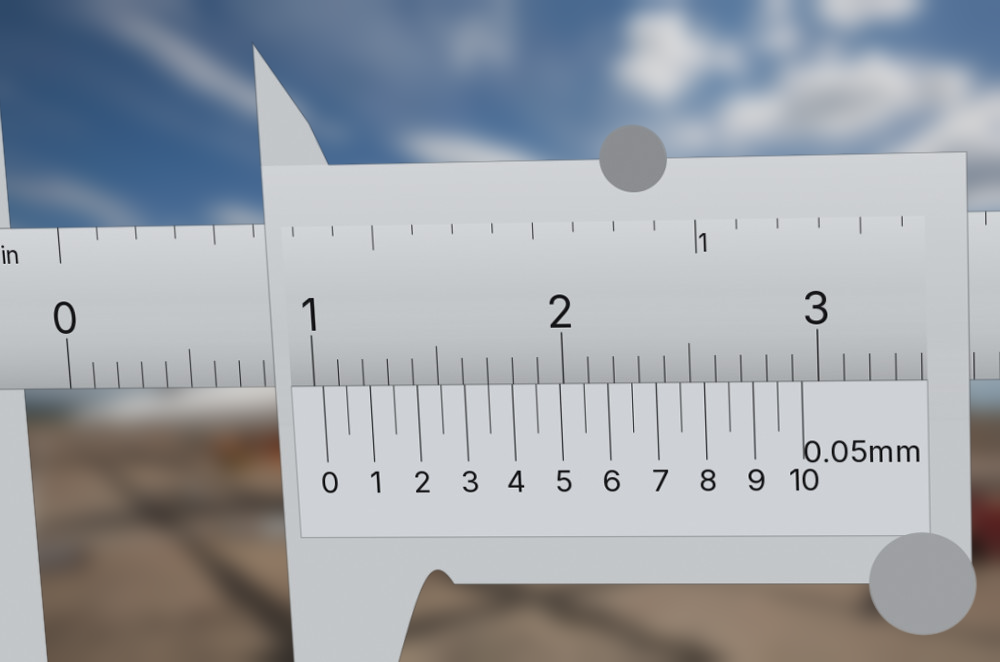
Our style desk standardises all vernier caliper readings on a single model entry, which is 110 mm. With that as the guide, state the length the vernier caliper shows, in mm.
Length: 10.35 mm
